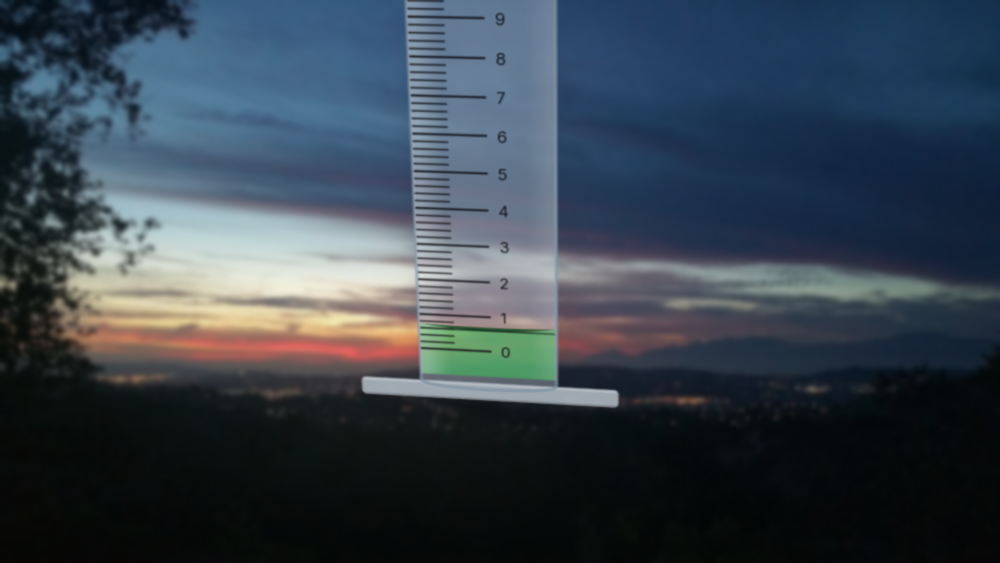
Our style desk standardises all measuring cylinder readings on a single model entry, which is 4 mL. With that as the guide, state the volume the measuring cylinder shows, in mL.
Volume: 0.6 mL
